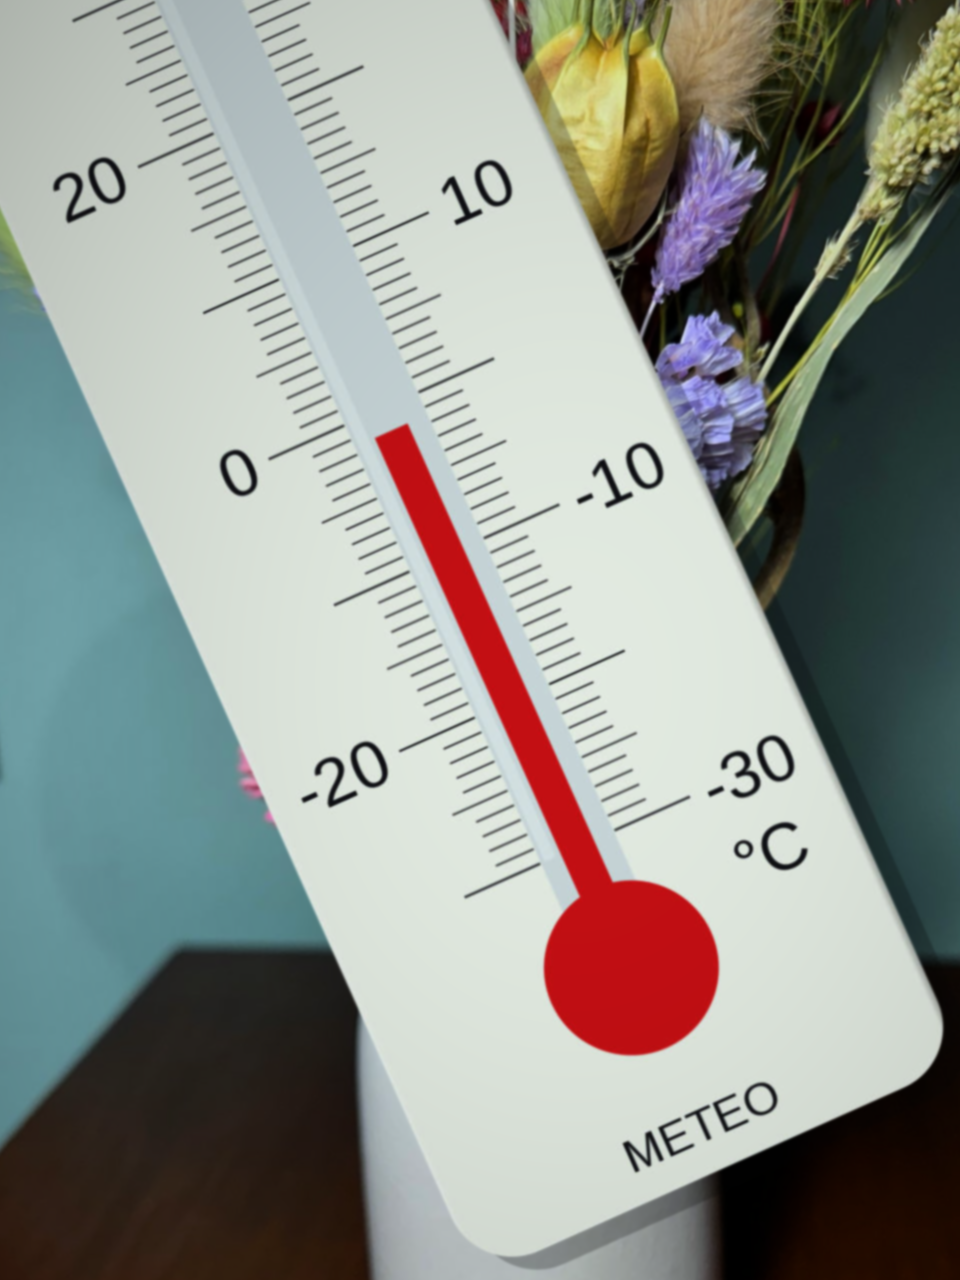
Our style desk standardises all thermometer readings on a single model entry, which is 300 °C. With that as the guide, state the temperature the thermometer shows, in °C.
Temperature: -1.5 °C
